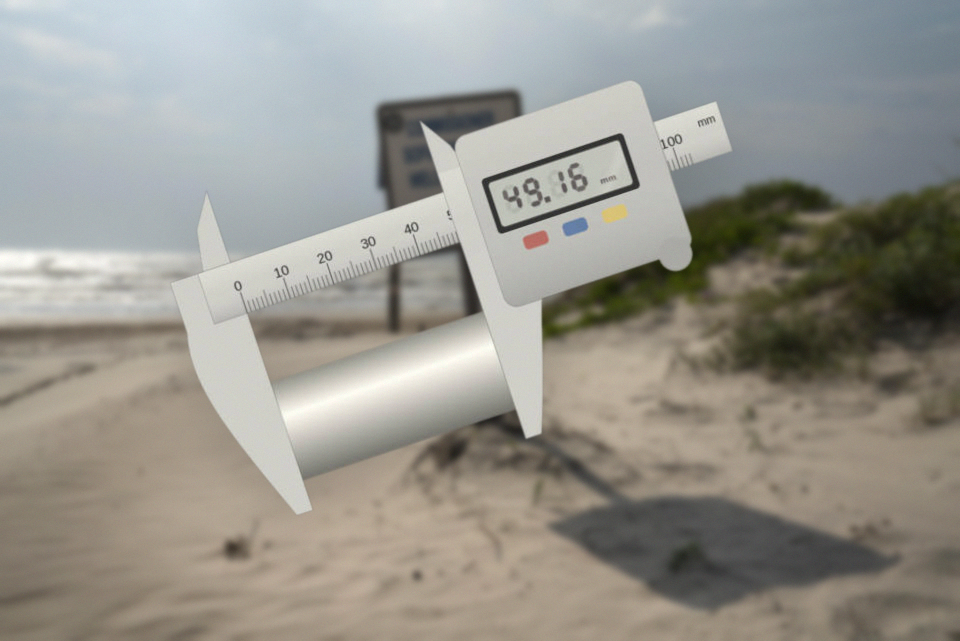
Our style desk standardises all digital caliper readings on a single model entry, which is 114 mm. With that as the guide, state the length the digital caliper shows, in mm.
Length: 49.16 mm
